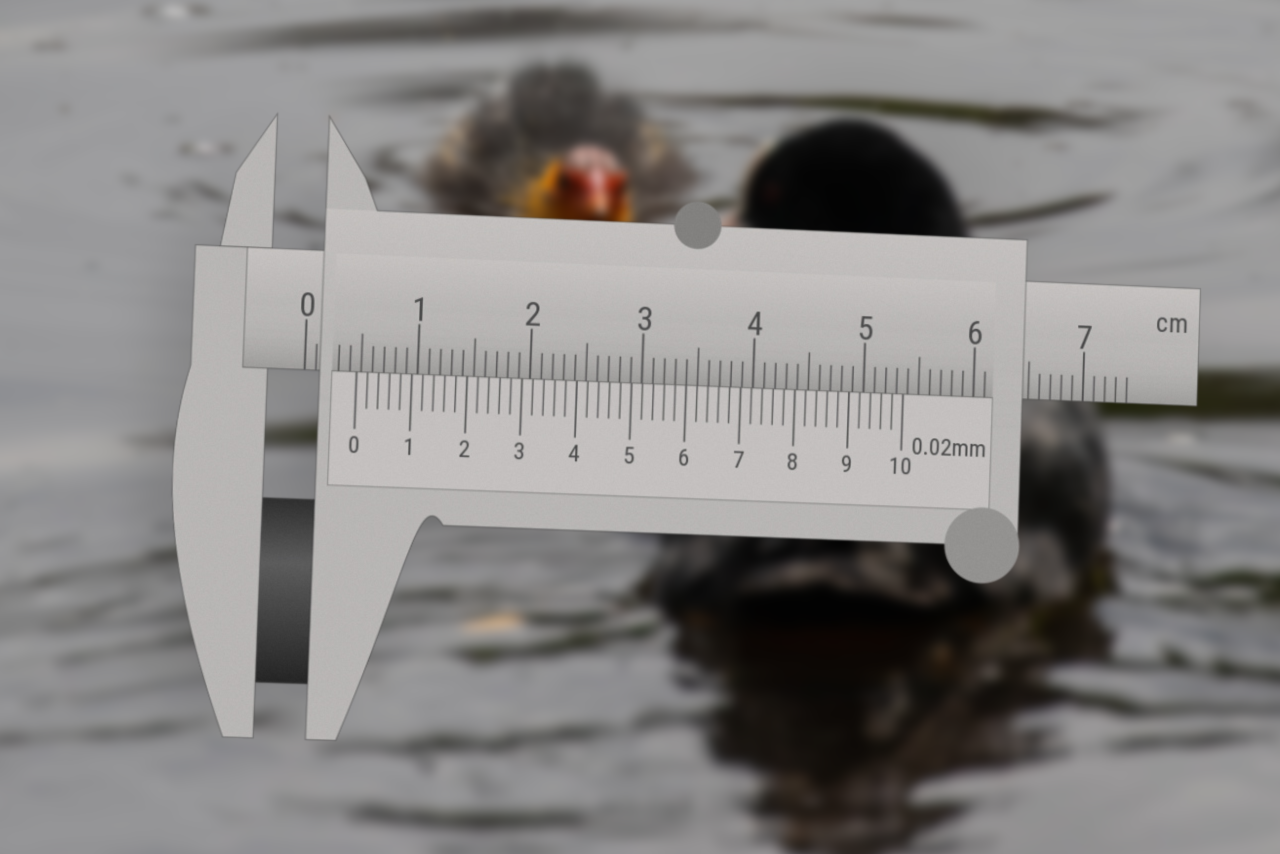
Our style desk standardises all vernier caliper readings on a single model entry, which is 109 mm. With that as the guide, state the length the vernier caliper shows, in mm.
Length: 4.6 mm
